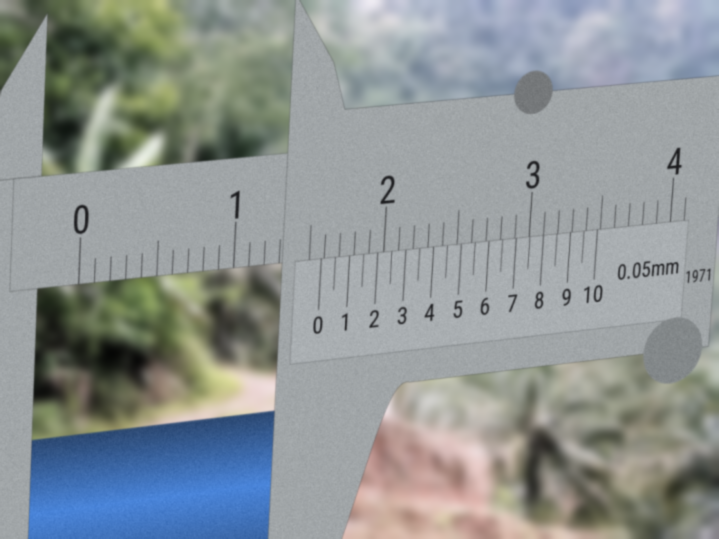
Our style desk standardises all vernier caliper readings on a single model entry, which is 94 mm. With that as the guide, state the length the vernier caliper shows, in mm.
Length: 15.8 mm
